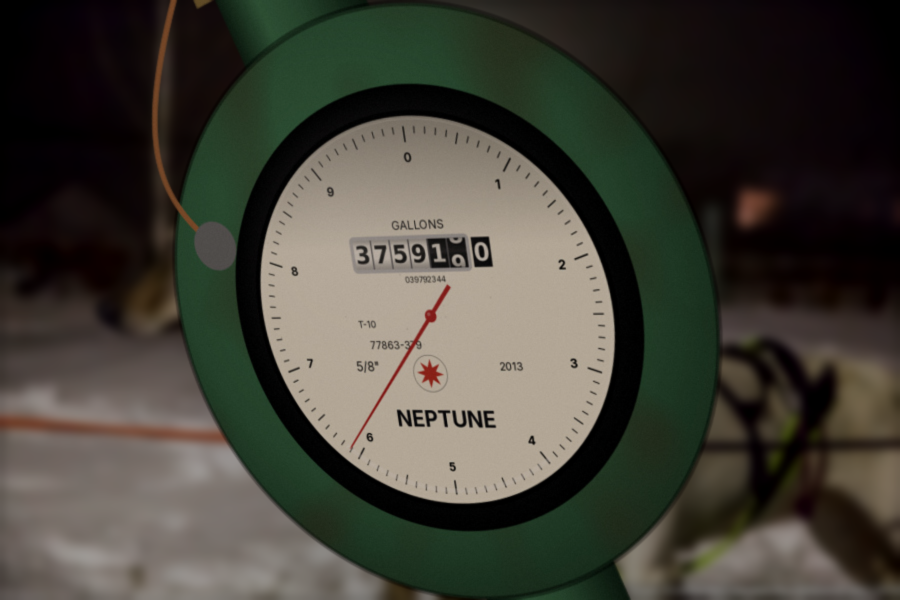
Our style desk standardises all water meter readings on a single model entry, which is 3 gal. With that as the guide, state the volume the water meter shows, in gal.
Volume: 3759186.1 gal
